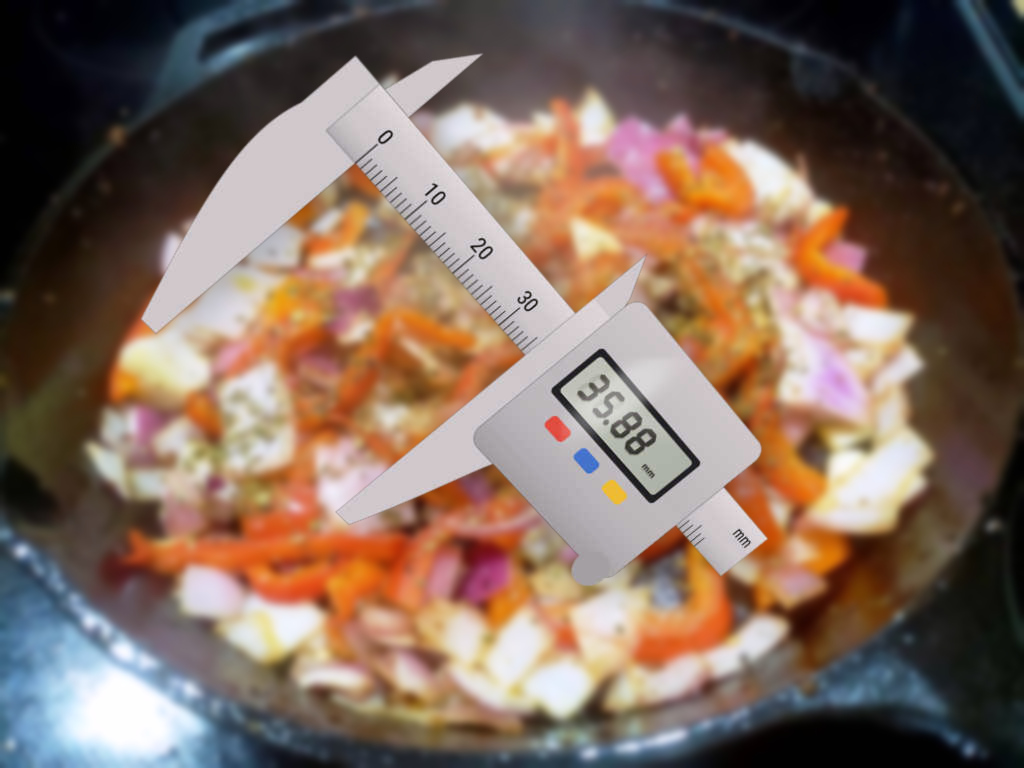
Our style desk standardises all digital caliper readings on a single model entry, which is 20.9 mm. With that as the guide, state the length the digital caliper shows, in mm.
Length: 35.88 mm
